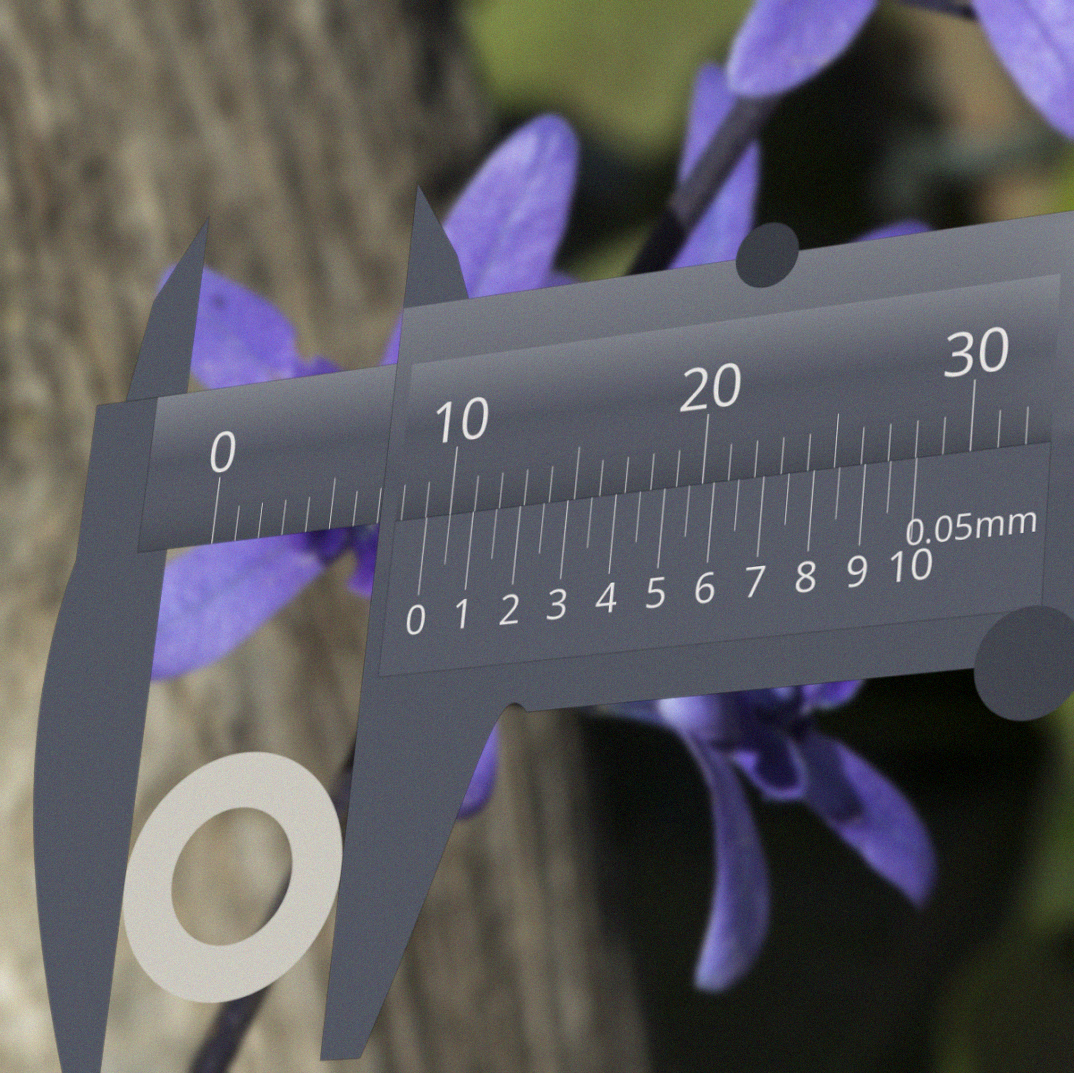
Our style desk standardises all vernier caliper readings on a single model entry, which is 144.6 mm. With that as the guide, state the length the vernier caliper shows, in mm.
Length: 9.05 mm
